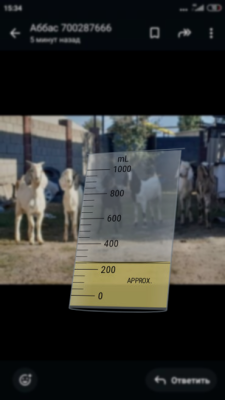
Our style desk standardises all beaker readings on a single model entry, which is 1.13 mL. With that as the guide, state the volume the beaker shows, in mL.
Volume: 250 mL
